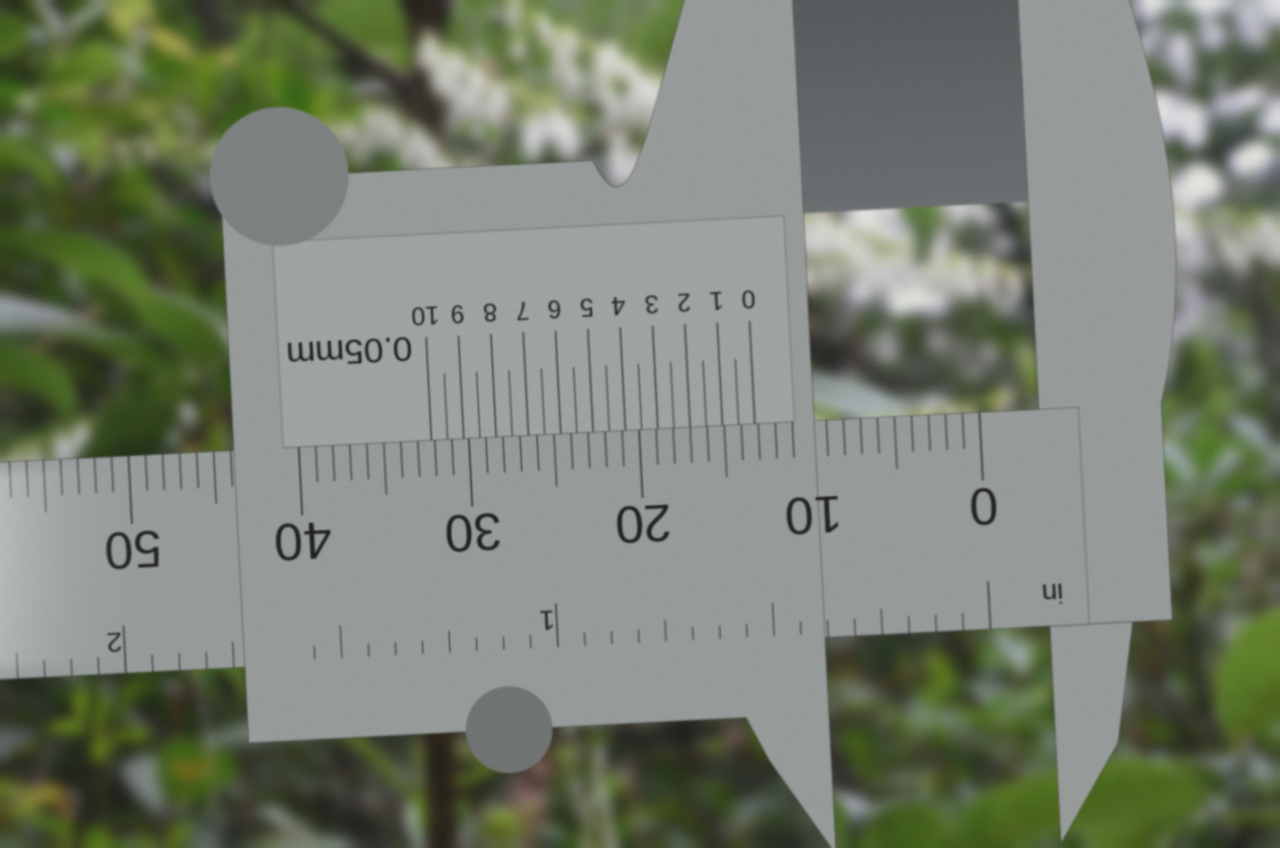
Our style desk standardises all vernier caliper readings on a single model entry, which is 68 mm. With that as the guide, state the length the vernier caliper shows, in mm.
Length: 13.2 mm
